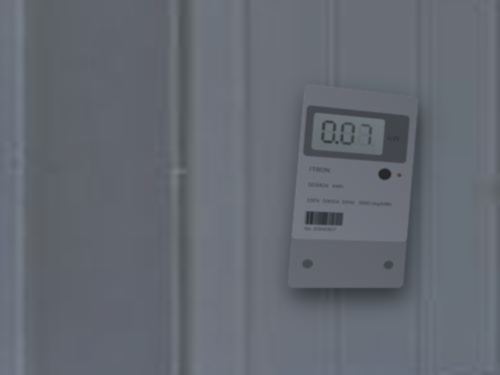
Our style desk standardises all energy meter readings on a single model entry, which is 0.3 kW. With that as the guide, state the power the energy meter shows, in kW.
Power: 0.07 kW
